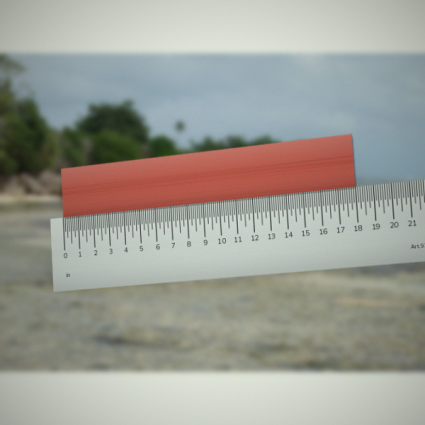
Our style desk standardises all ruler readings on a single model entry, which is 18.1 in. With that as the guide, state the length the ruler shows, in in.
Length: 18 in
